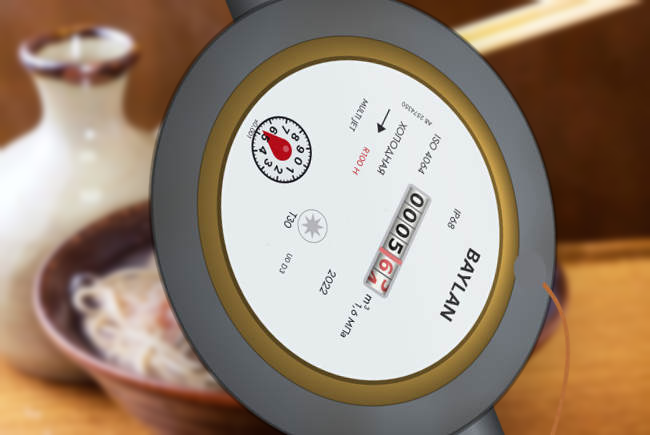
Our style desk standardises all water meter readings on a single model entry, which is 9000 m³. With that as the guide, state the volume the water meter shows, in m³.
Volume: 5.635 m³
